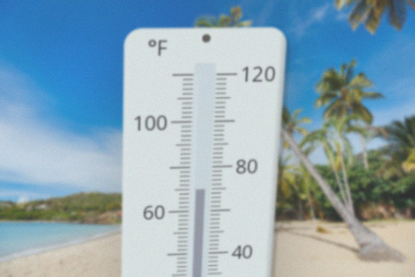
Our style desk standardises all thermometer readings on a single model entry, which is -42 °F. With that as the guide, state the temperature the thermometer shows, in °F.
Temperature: 70 °F
